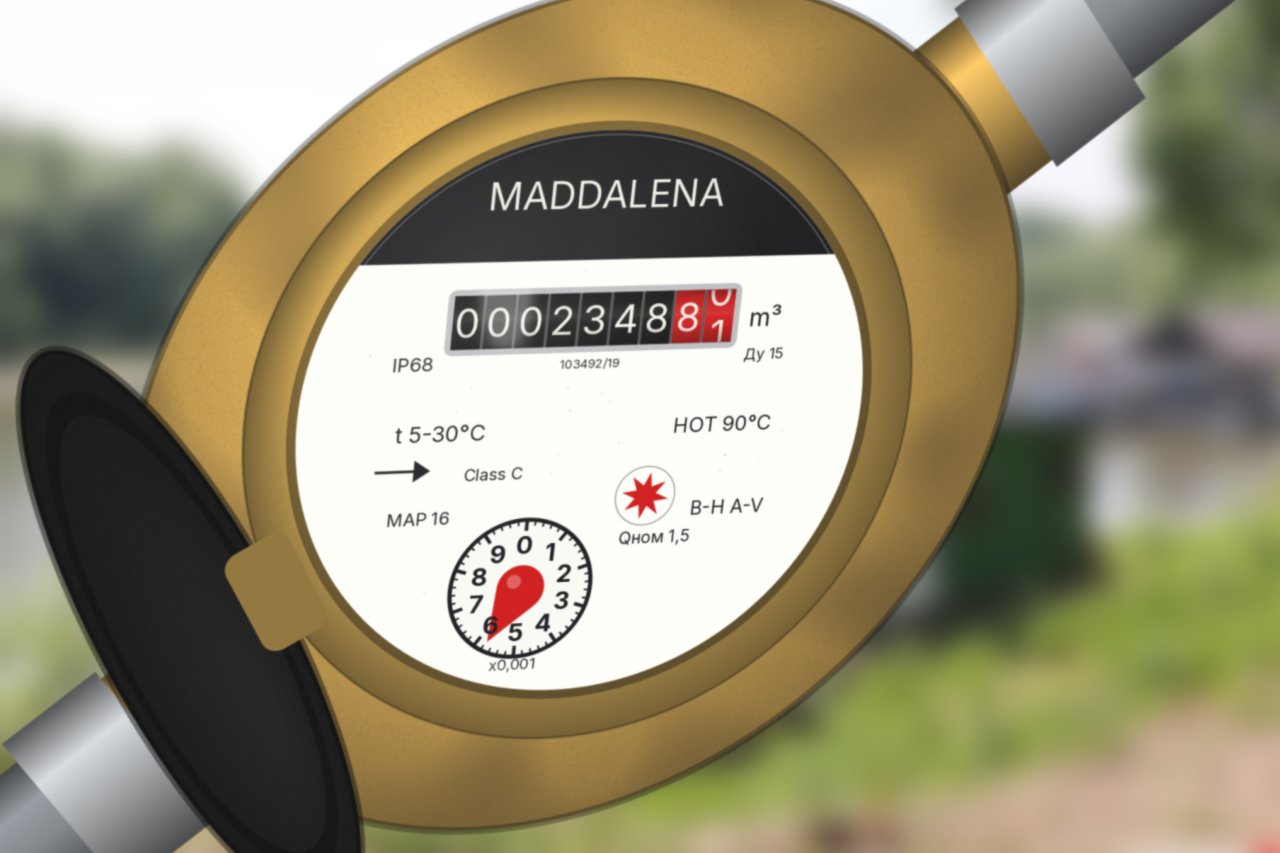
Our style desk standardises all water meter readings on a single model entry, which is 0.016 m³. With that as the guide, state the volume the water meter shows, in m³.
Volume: 2348.805 m³
